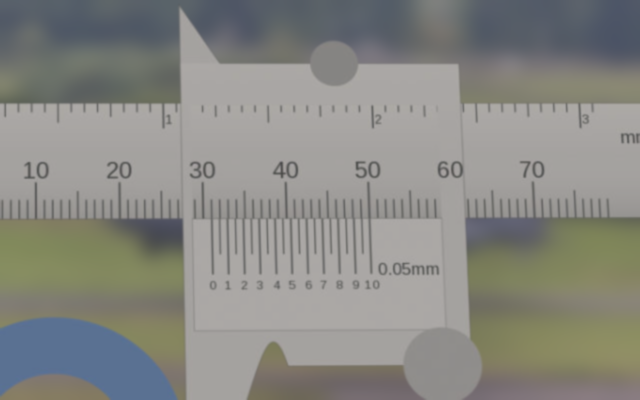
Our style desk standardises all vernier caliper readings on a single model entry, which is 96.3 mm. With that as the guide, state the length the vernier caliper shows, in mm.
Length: 31.0 mm
